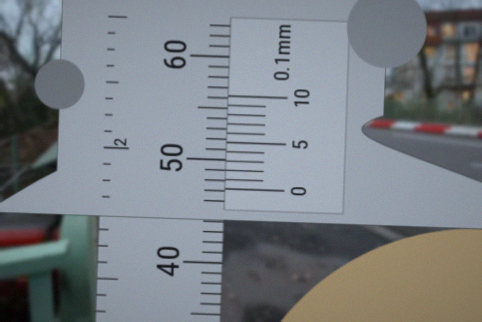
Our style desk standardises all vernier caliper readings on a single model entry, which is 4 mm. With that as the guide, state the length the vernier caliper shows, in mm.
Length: 47.2 mm
